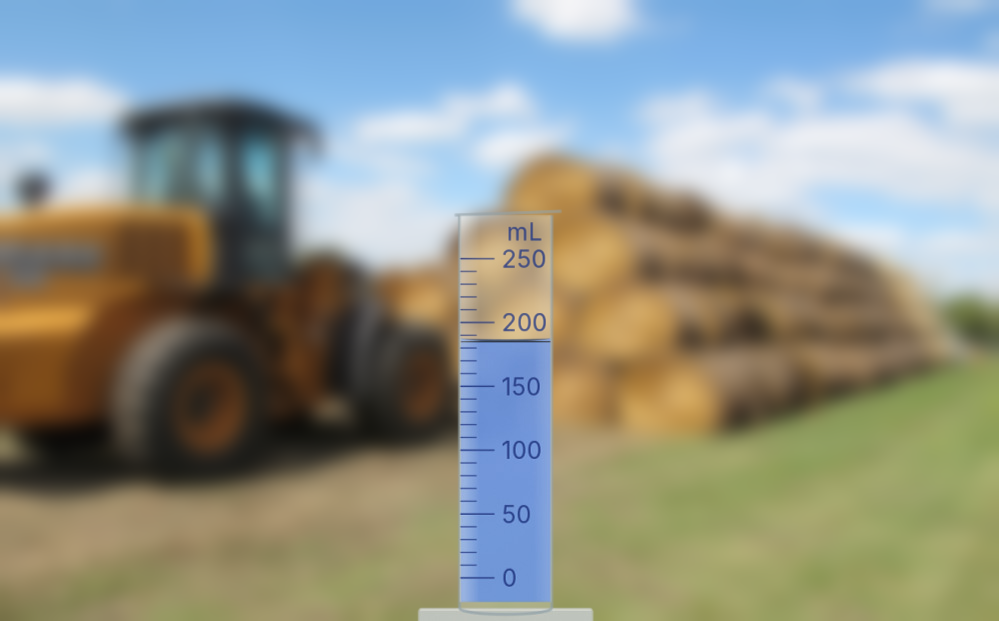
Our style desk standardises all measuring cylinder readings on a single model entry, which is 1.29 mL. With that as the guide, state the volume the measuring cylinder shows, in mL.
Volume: 185 mL
